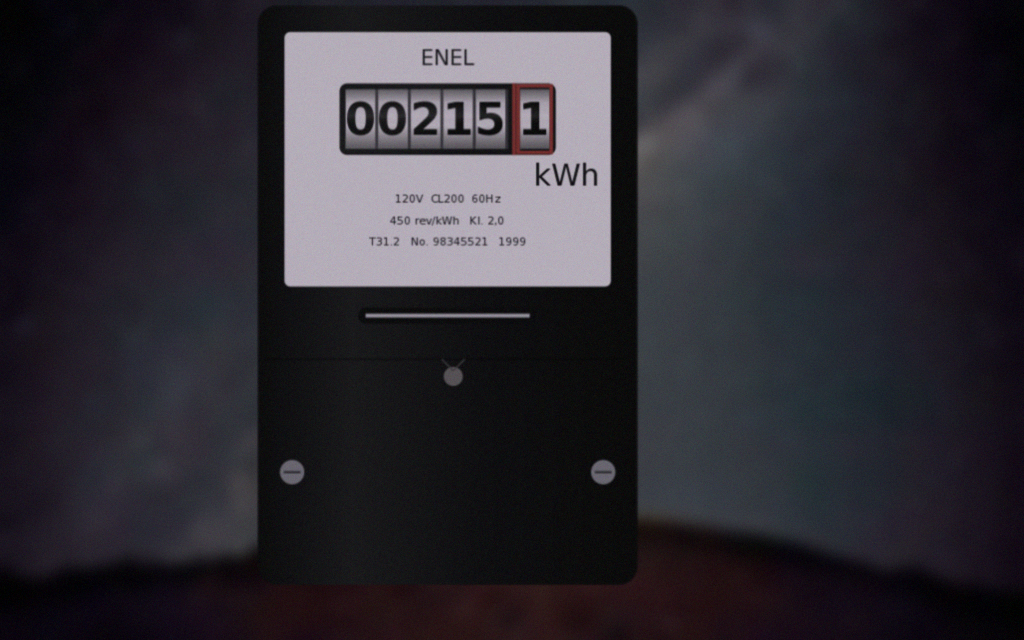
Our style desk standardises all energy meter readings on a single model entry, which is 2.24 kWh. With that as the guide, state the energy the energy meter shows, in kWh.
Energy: 215.1 kWh
